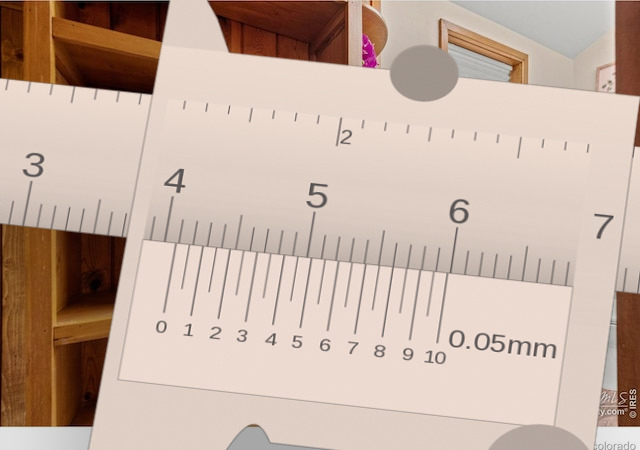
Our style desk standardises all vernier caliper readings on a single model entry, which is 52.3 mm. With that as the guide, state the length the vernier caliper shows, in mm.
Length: 40.8 mm
